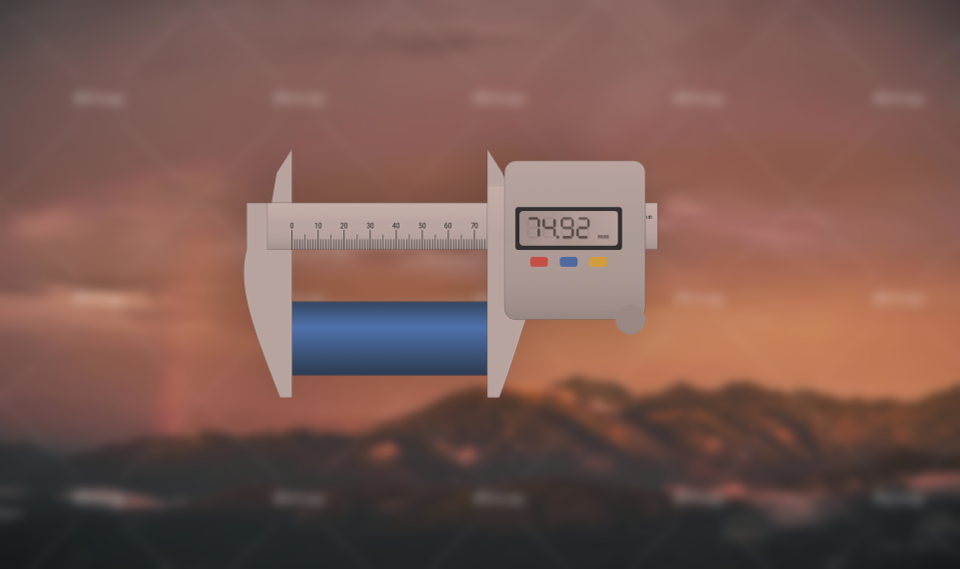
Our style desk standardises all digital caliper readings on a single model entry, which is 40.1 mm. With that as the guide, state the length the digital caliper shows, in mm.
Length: 74.92 mm
